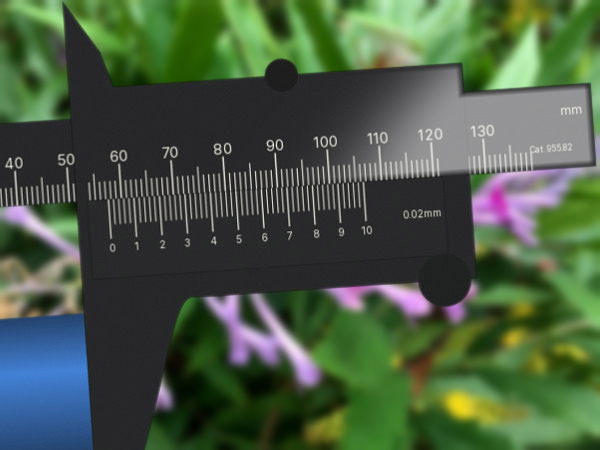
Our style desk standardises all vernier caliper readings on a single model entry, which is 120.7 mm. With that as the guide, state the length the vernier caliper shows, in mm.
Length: 57.5 mm
